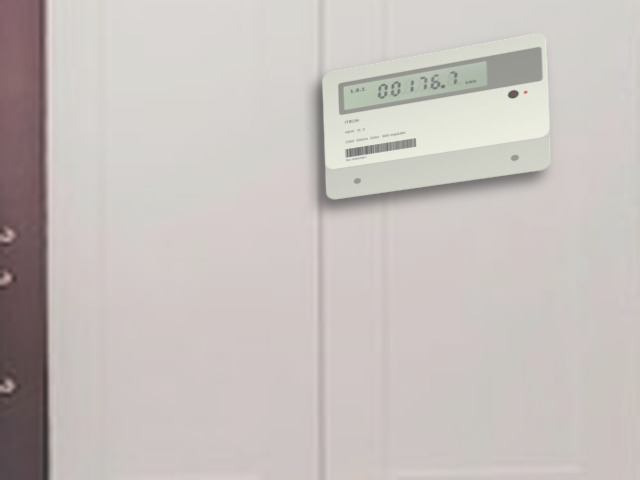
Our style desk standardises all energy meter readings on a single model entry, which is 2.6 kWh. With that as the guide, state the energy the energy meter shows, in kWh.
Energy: 176.7 kWh
